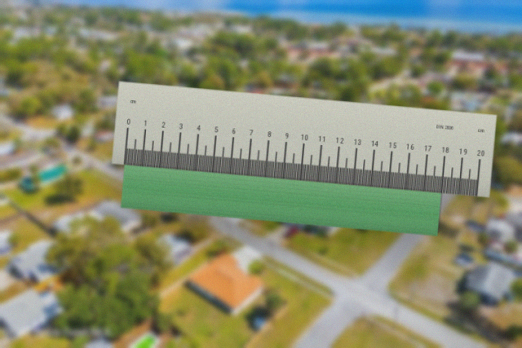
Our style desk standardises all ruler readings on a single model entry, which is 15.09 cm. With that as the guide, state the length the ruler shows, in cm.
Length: 18 cm
